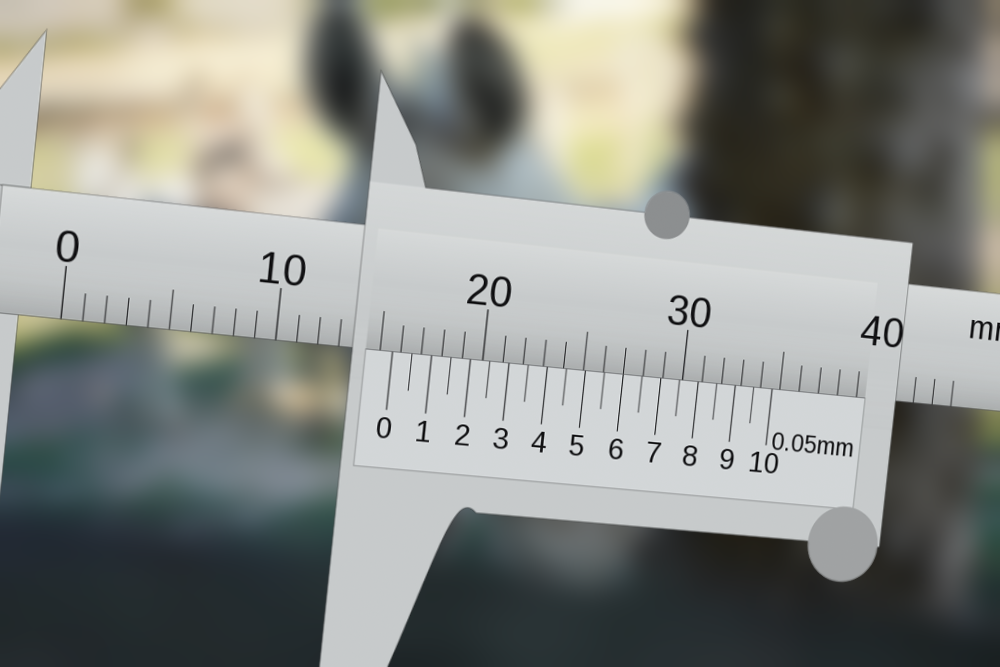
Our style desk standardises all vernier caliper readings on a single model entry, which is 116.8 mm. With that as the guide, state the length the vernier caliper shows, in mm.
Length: 15.6 mm
